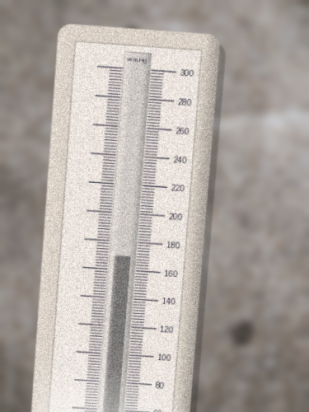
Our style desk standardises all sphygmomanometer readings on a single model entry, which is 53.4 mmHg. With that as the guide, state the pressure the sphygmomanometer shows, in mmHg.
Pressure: 170 mmHg
